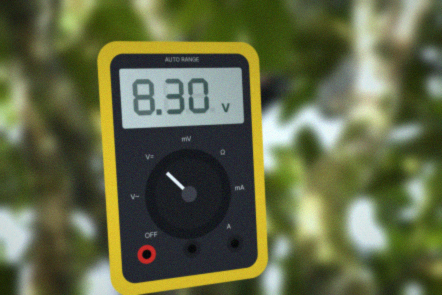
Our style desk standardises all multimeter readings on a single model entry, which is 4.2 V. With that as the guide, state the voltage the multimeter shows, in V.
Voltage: 8.30 V
